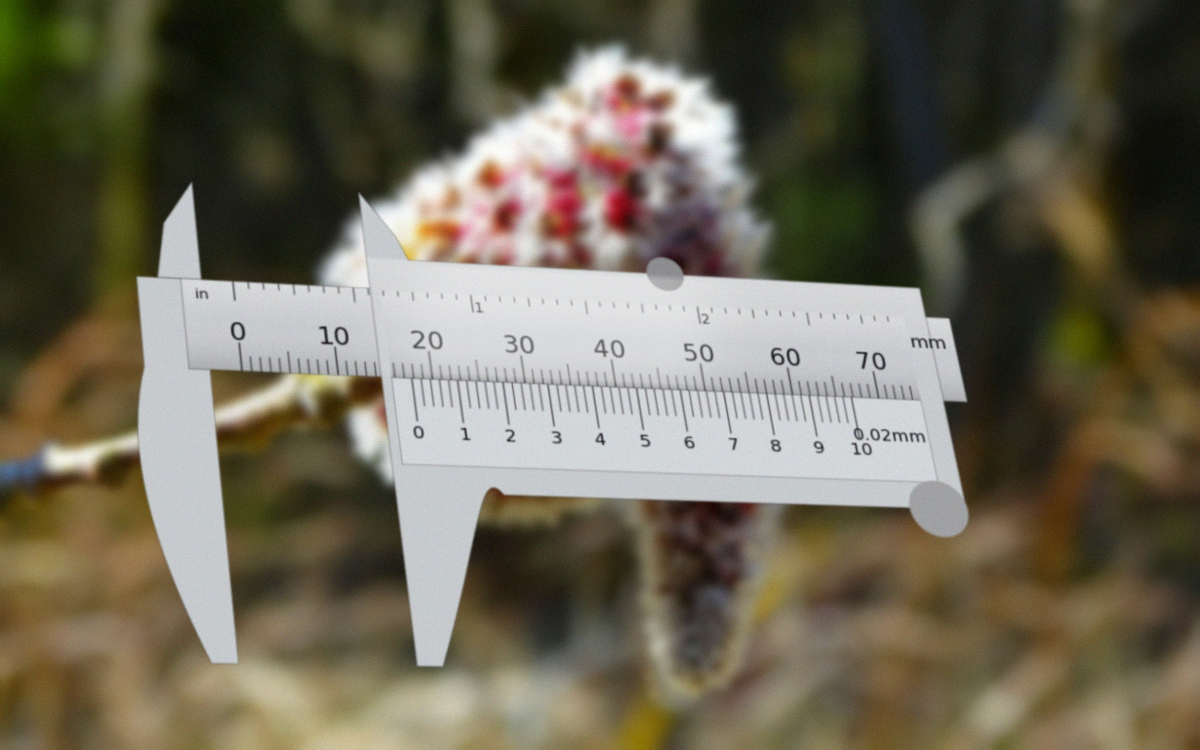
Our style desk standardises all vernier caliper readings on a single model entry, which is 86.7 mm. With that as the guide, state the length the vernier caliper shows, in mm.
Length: 17.8 mm
